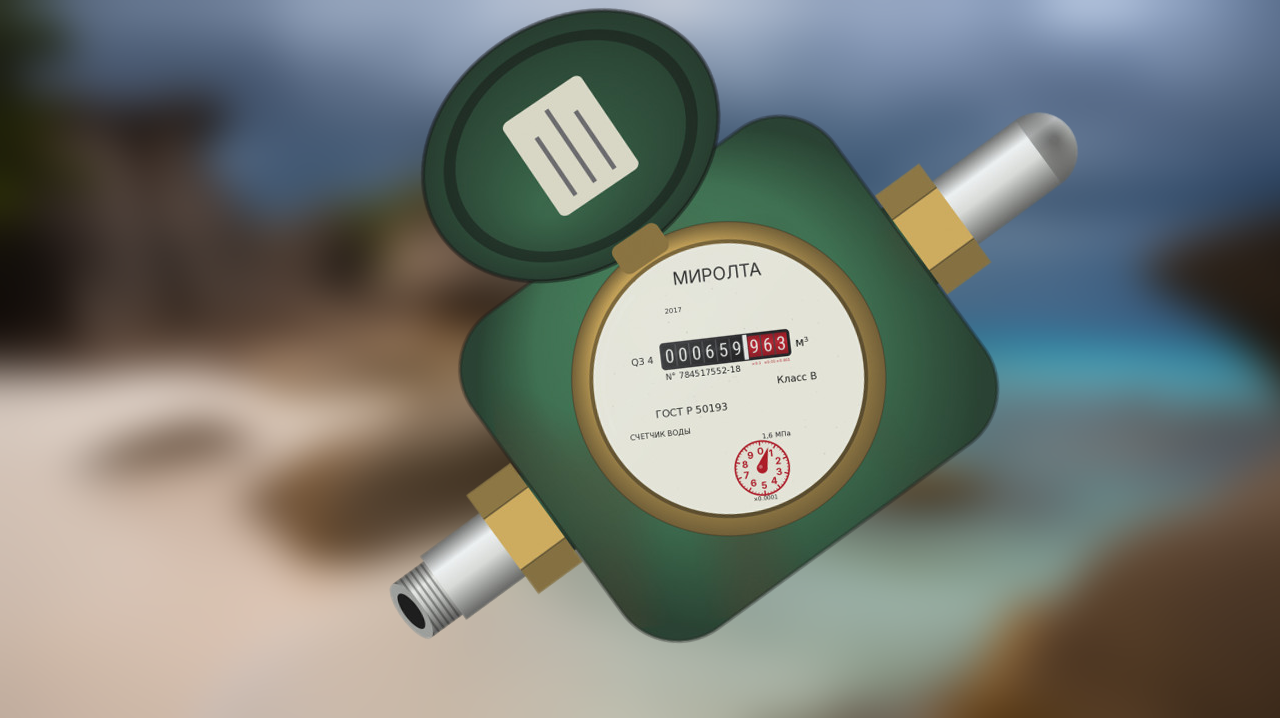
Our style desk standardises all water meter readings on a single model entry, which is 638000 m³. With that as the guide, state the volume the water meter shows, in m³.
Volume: 659.9630 m³
